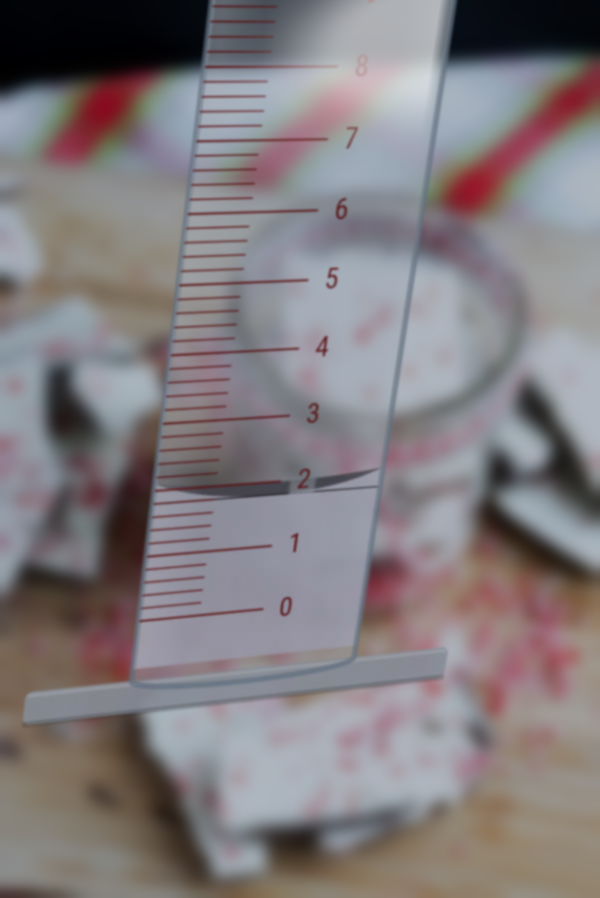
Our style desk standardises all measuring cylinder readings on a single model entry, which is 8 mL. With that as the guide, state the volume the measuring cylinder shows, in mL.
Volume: 1.8 mL
